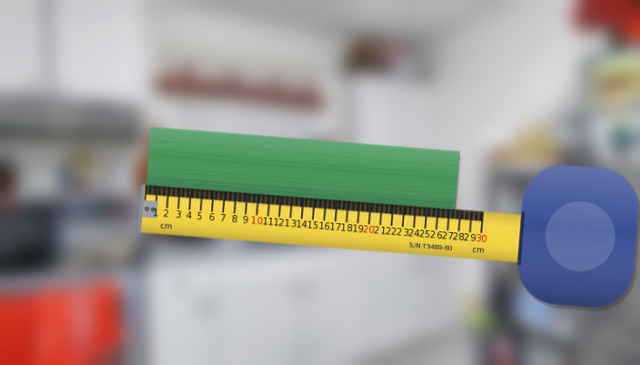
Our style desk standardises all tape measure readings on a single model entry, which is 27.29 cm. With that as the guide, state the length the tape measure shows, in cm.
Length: 27.5 cm
